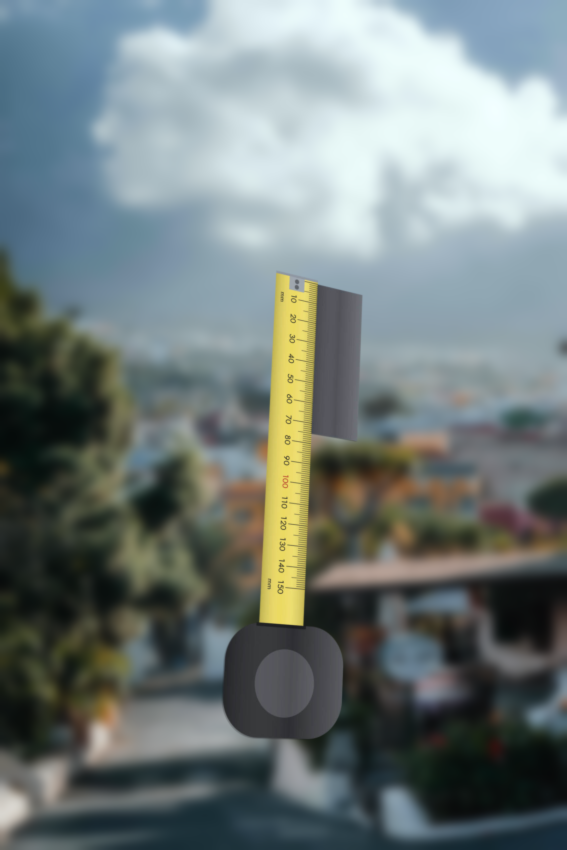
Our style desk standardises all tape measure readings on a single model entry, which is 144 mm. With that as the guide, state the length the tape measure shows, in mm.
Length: 75 mm
